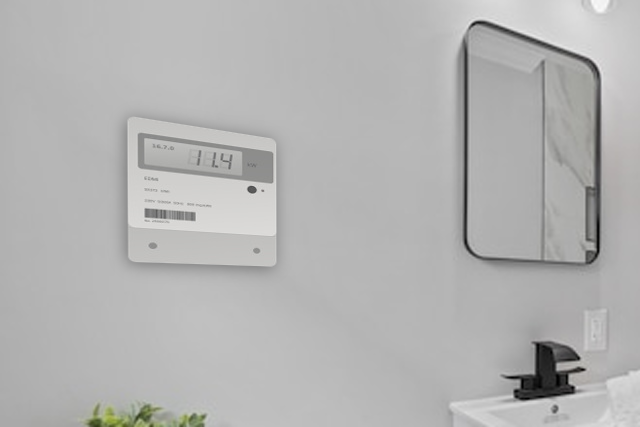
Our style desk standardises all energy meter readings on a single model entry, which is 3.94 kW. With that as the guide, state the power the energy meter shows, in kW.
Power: 11.4 kW
